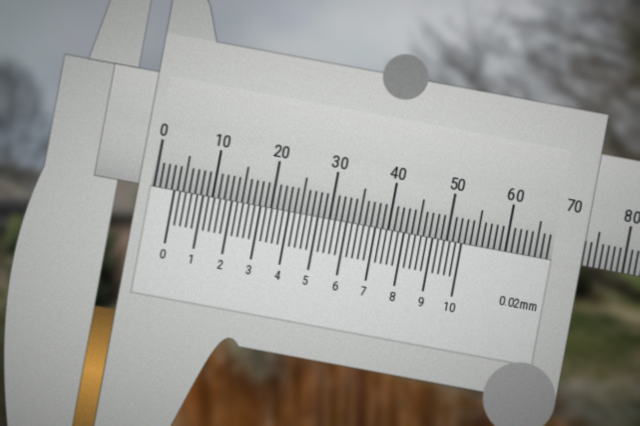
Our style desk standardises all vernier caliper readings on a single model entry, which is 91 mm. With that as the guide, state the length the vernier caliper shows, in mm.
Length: 3.5 mm
